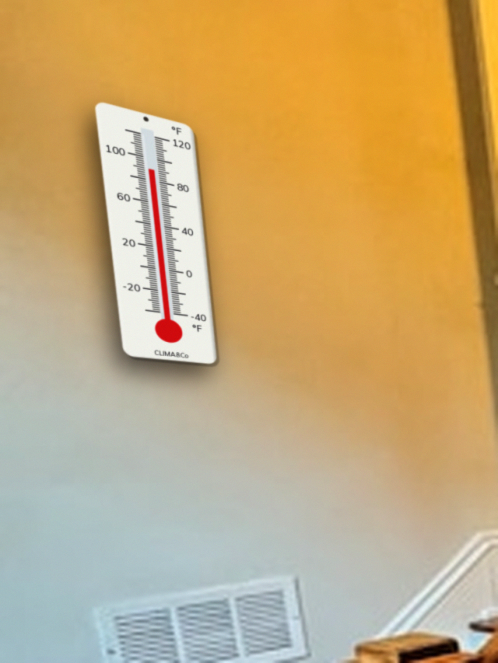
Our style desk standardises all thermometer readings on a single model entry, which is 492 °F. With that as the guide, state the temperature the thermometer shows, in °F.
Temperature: 90 °F
